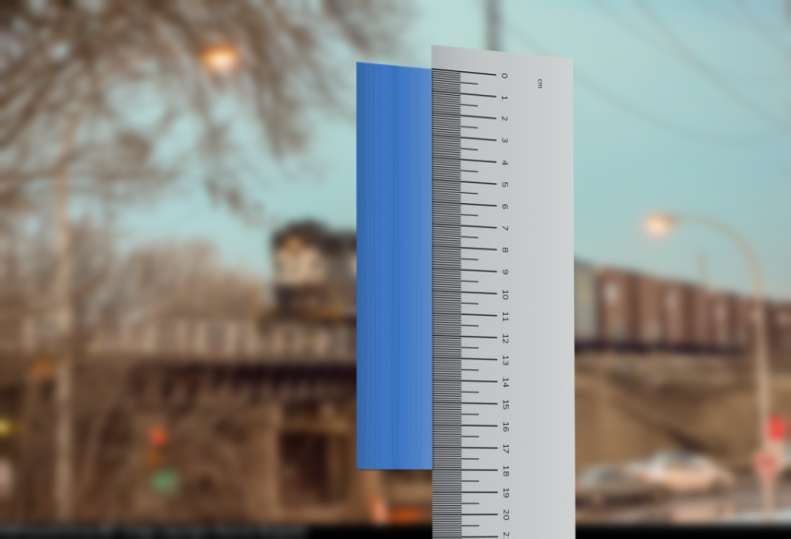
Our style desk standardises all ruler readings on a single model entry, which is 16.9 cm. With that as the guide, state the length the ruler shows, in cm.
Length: 18 cm
